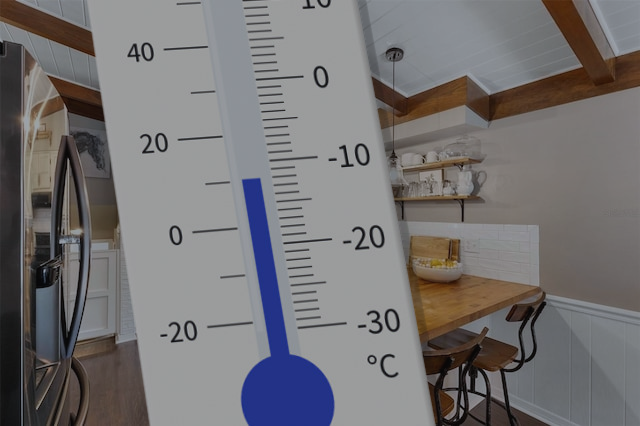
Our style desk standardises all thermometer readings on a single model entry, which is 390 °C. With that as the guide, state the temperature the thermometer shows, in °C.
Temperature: -12 °C
